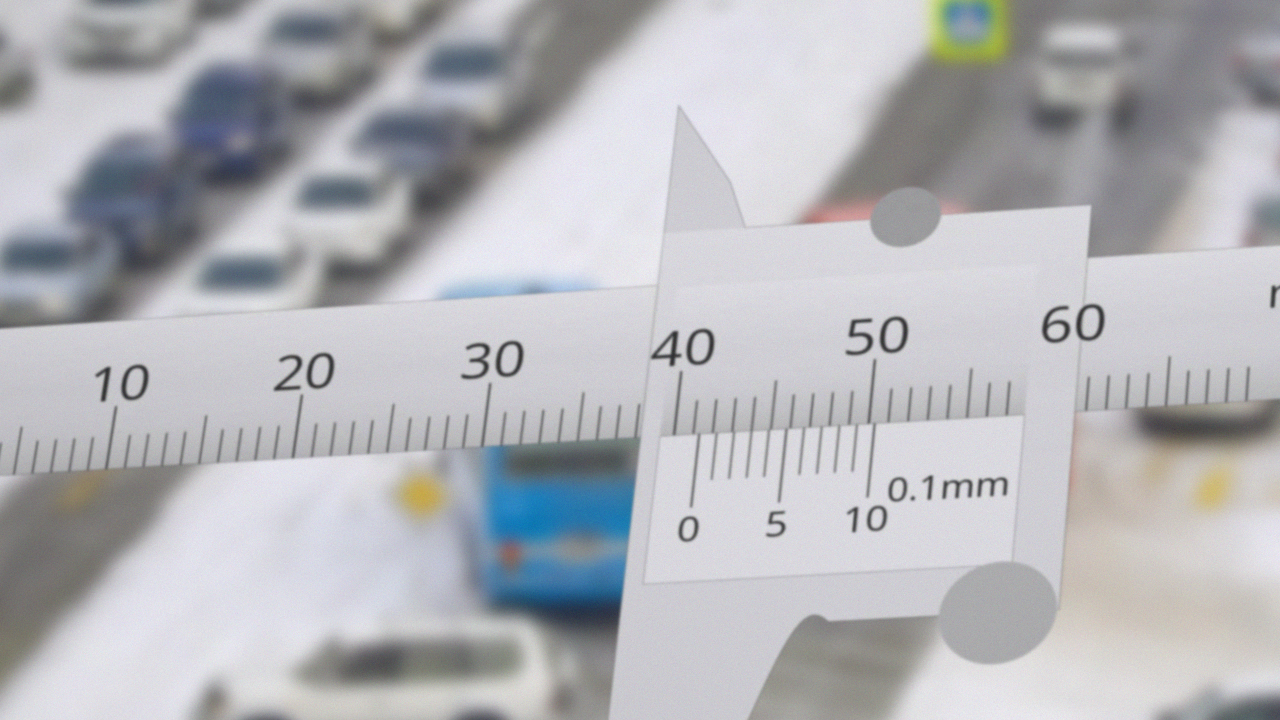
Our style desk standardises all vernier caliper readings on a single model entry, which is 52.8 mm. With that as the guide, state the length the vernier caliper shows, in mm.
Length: 41.3 mm
